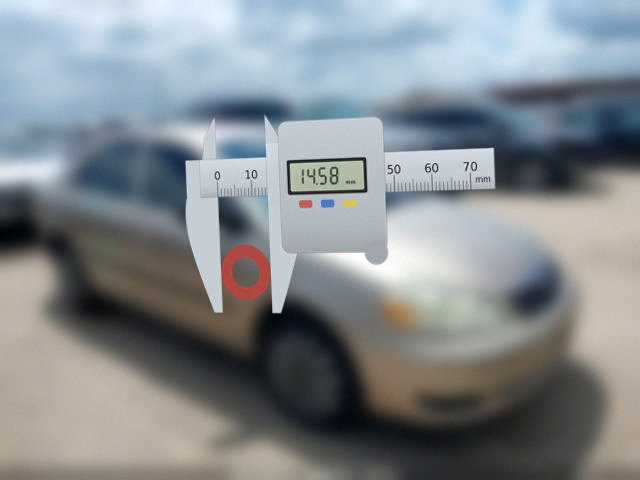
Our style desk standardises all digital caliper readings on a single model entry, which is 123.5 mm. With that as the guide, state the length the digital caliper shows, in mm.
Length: 14.58 mm
